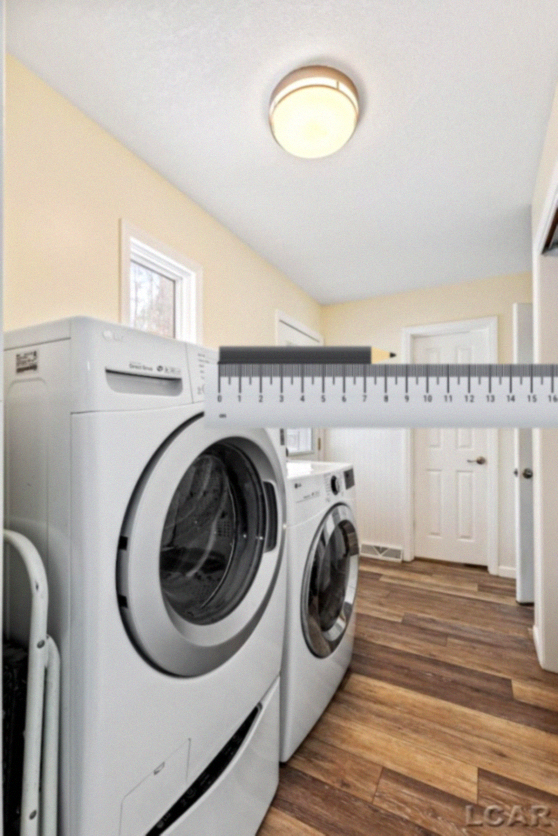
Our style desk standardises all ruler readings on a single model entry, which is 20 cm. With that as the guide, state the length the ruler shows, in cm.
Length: 8.5 cm
